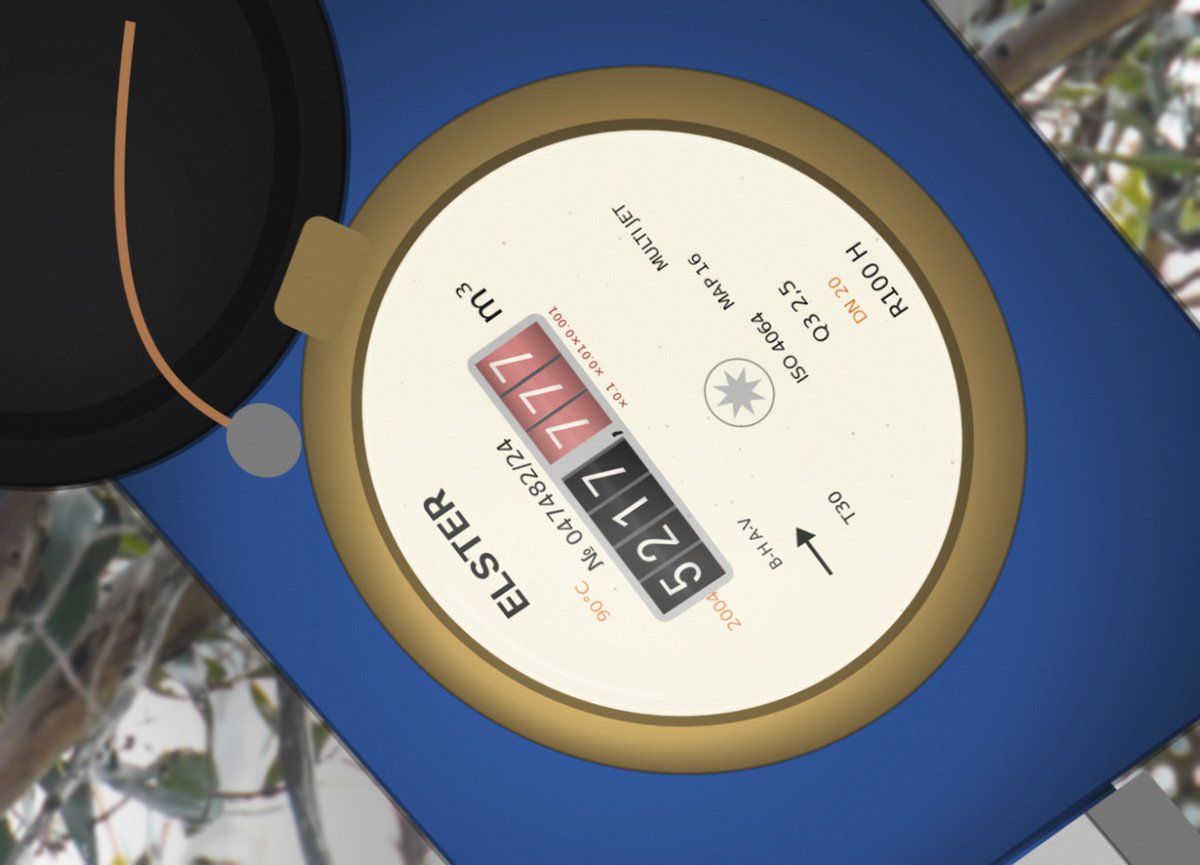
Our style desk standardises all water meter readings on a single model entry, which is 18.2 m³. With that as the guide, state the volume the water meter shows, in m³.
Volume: 5217.777 m³
